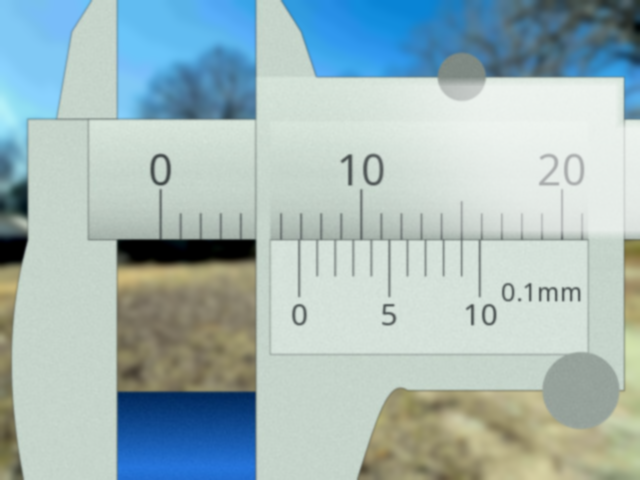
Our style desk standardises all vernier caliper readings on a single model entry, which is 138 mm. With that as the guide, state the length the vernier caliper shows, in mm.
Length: 6.9 mm
